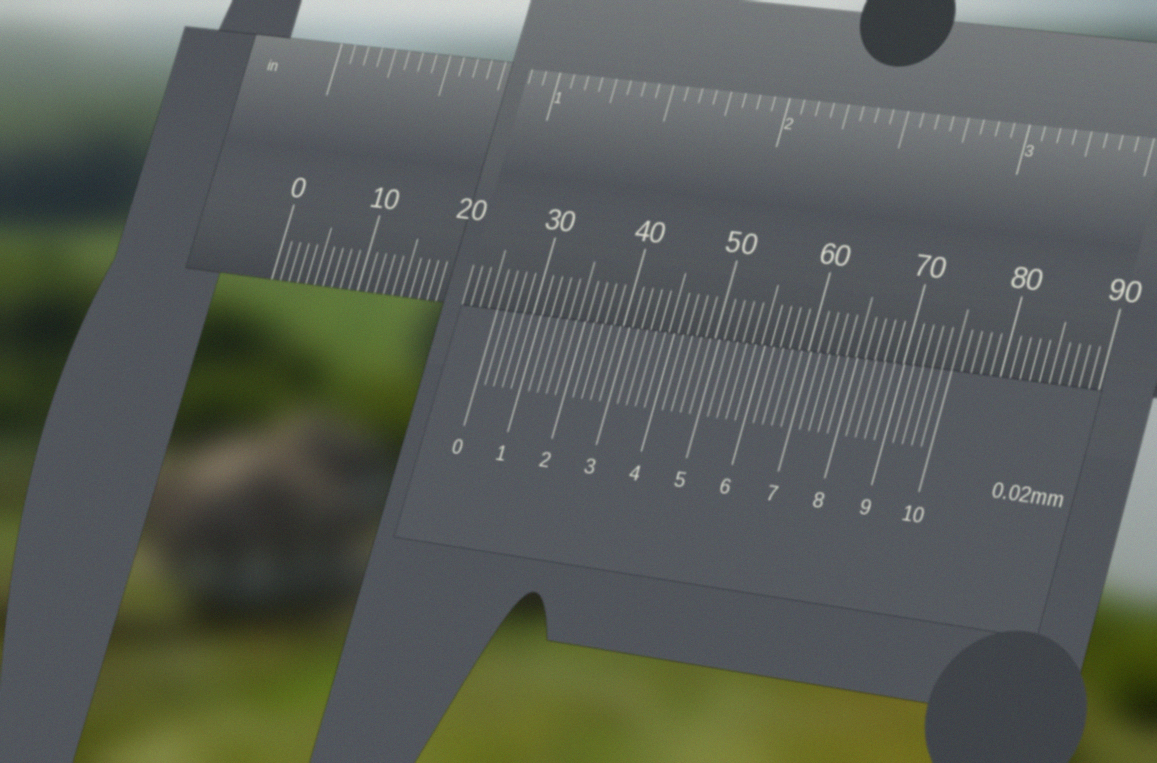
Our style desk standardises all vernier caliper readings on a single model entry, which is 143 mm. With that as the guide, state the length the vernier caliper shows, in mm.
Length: 26.0 mm
